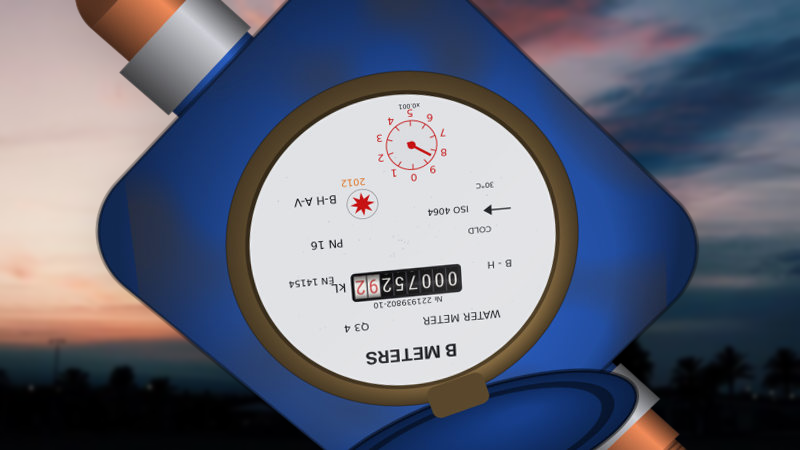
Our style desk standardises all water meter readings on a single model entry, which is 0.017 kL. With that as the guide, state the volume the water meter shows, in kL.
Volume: 752.928 kL
